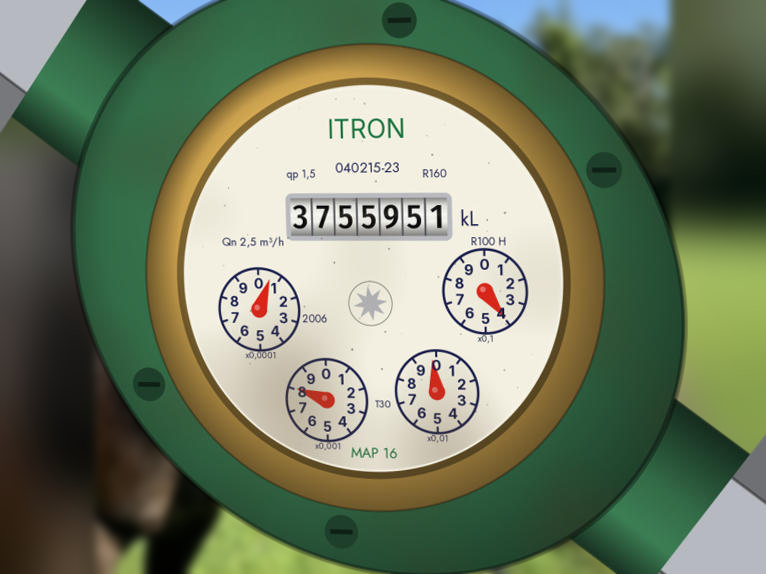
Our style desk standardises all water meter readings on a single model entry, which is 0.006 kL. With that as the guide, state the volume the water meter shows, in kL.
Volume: 3755951.3980 kL
